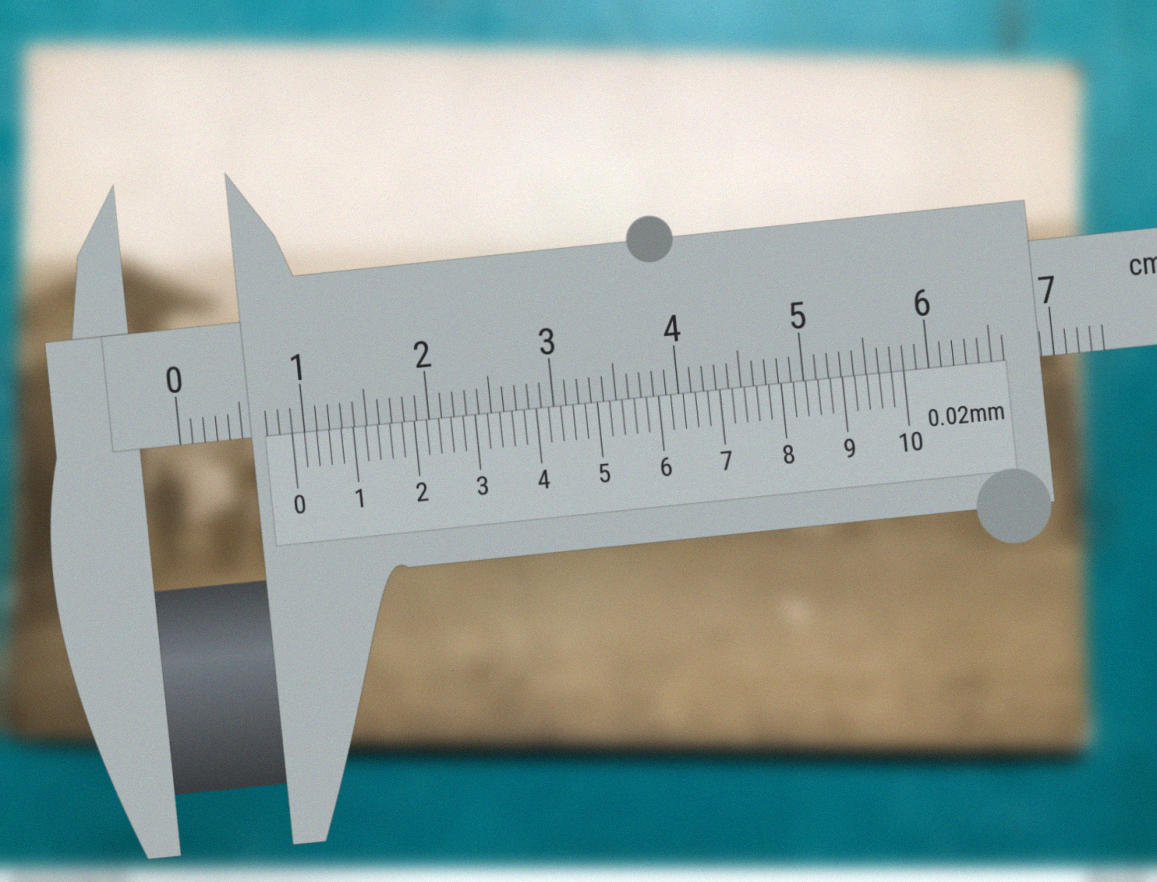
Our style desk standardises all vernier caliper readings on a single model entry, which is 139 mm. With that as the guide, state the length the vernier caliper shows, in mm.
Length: 9.0 mm
